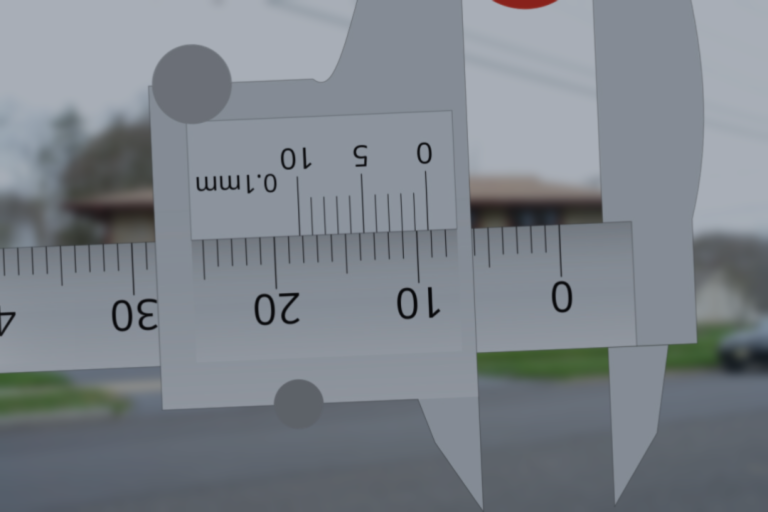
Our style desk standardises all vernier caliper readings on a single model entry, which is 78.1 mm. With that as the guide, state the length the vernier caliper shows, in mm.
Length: 9.2 mm
